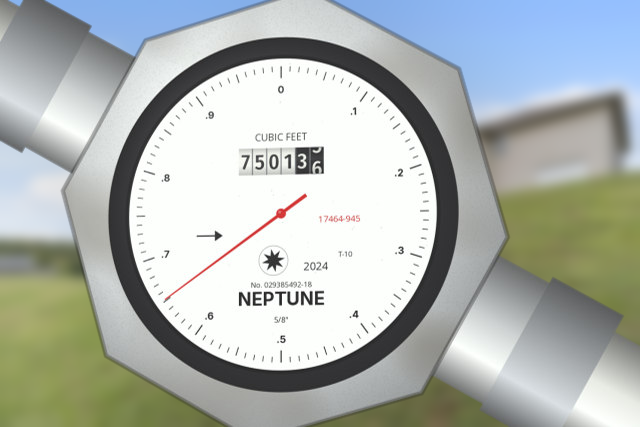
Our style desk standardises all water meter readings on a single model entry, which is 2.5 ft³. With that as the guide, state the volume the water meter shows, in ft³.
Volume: 750135.65 ft³
